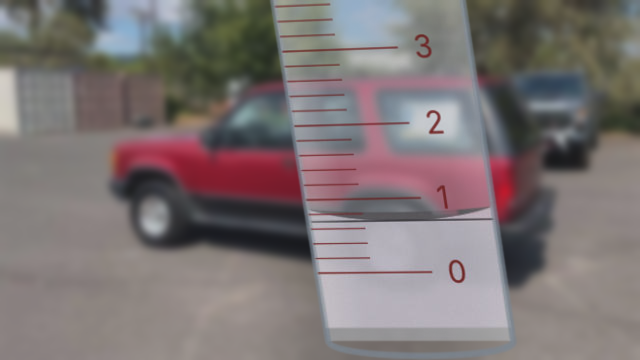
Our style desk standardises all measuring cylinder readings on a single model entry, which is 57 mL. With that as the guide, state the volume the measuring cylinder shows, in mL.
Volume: 0.7 mL
